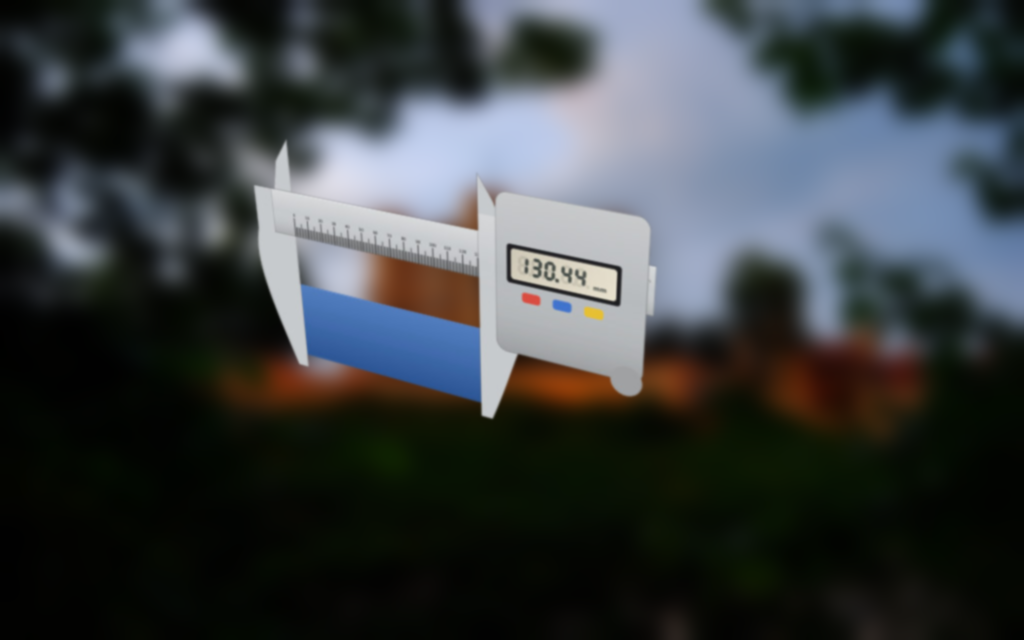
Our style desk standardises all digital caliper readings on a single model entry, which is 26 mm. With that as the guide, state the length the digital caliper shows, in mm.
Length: 130.44 mm
